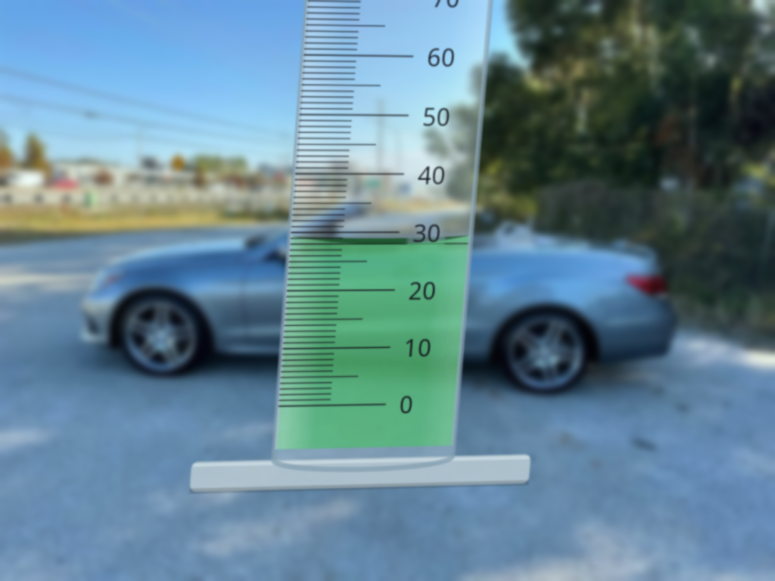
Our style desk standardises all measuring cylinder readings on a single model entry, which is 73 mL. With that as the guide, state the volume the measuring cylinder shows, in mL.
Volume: 28 mL
